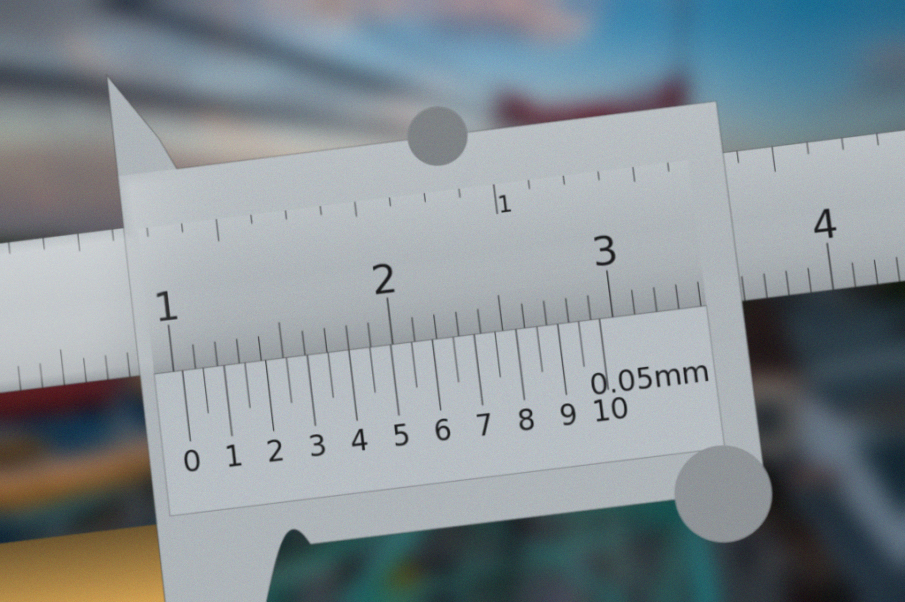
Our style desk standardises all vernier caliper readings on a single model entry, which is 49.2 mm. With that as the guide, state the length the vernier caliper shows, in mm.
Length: 10.4 mm
